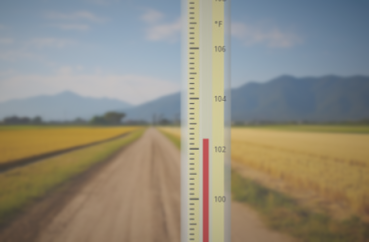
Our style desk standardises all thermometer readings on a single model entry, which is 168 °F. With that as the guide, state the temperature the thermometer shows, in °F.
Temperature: 102.4 °F
